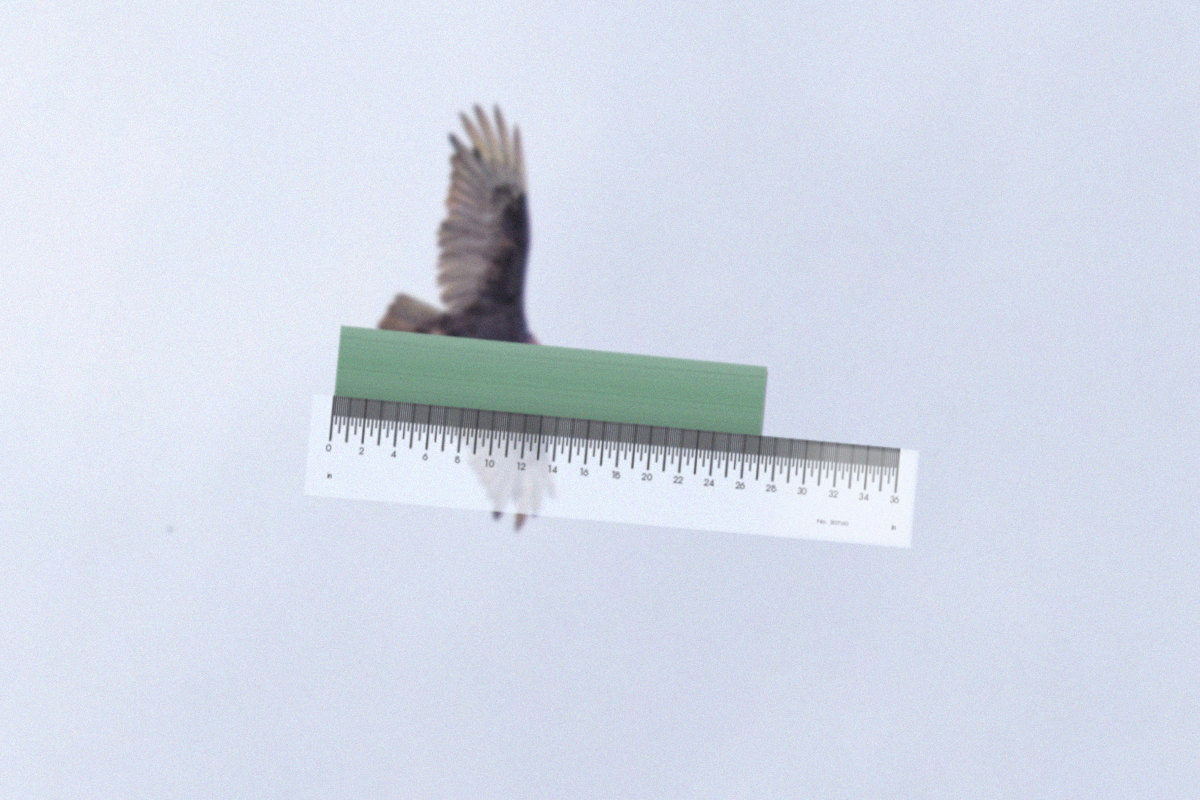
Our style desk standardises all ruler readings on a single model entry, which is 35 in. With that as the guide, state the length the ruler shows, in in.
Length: 27 in
